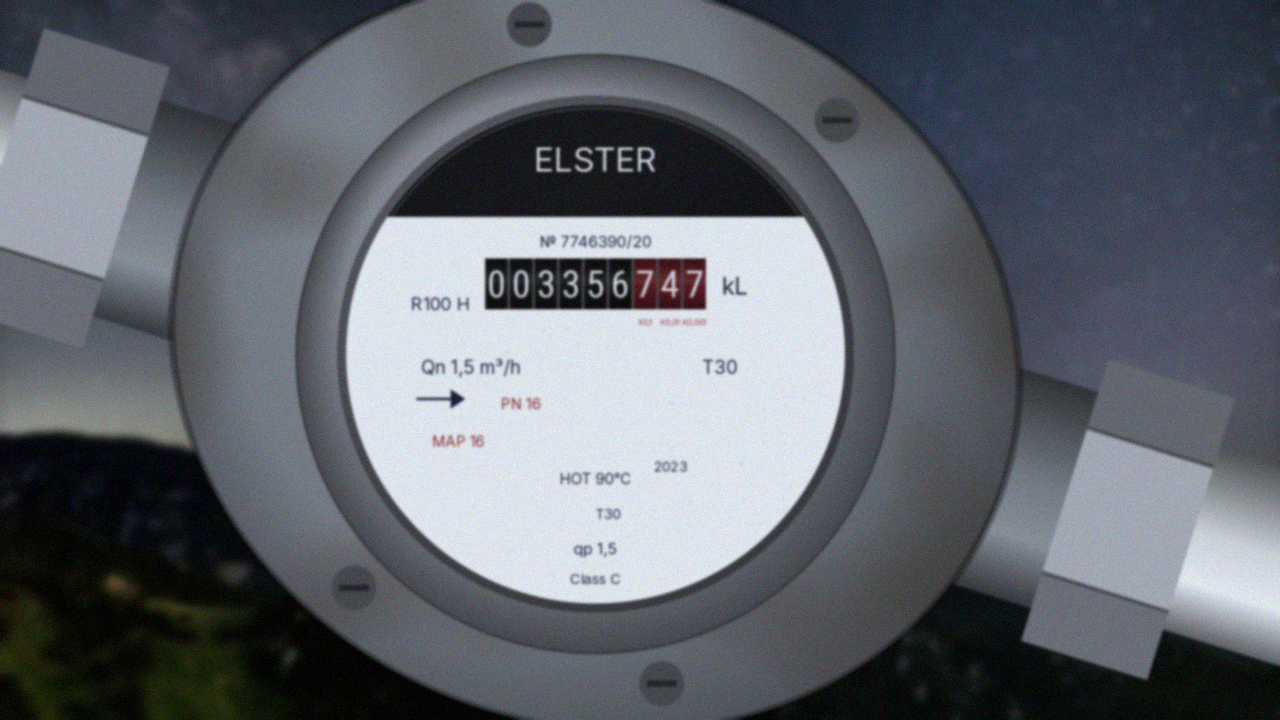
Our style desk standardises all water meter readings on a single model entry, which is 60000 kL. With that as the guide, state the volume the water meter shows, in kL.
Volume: 3356.747 kL
